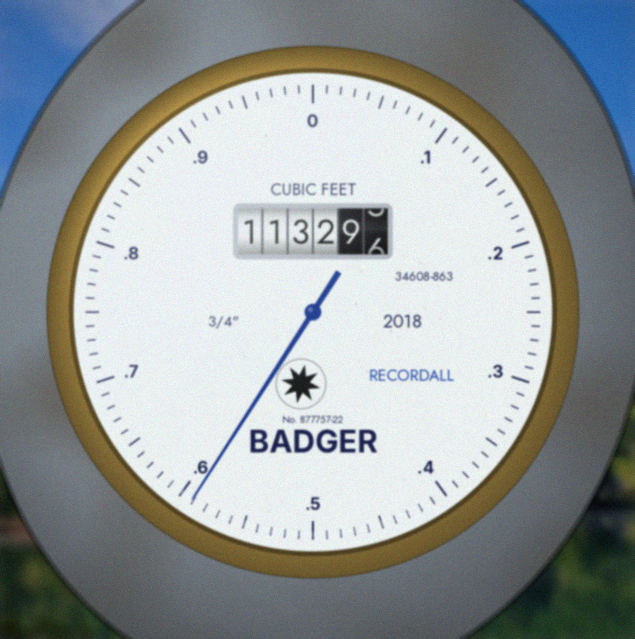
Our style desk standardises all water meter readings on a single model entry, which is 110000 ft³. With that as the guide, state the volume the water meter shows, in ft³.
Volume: 113295.59 ft³
